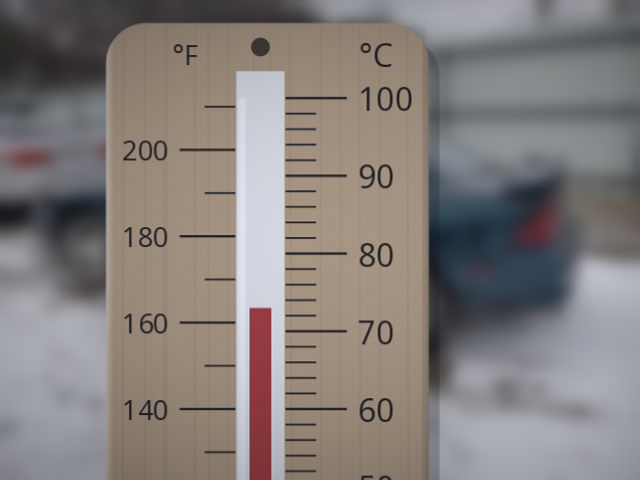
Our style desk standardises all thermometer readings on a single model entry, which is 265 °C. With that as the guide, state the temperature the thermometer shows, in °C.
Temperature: 73 °C
